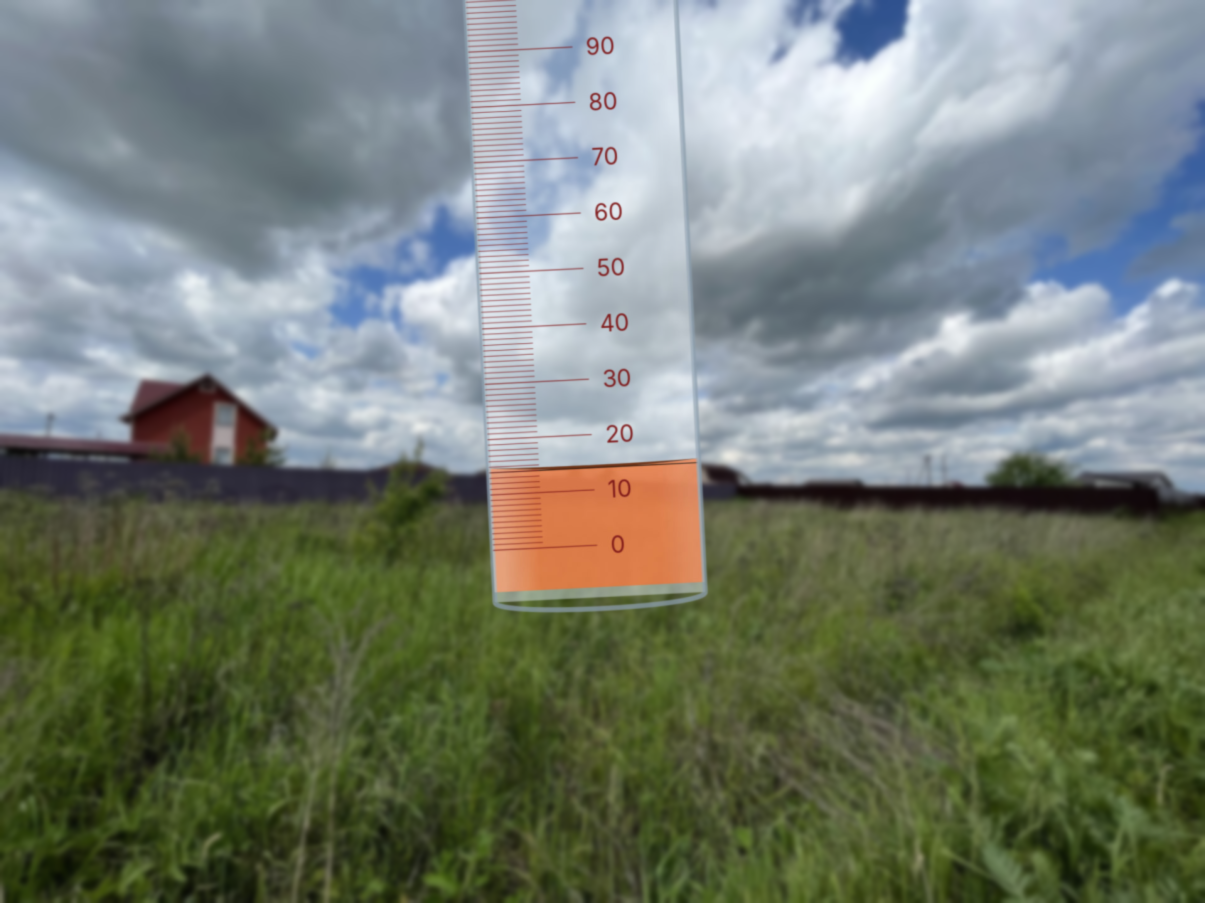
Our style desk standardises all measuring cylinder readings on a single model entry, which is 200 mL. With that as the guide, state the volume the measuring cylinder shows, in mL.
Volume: 14 mL
